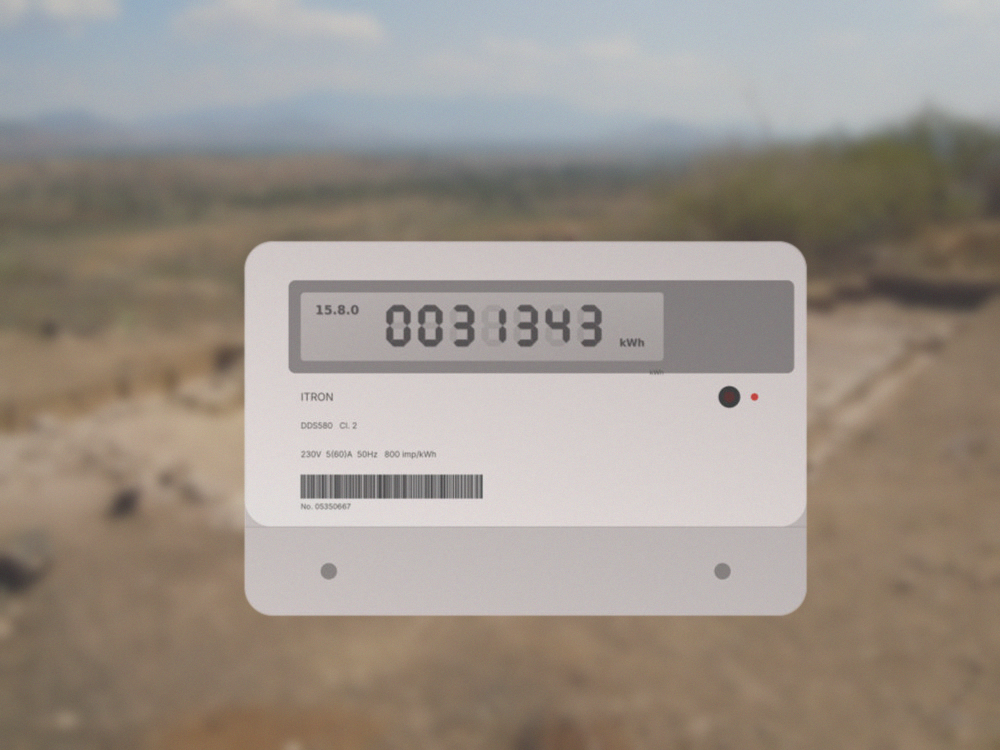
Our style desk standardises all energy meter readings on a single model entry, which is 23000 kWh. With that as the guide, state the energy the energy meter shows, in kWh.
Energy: 31343 kWh
